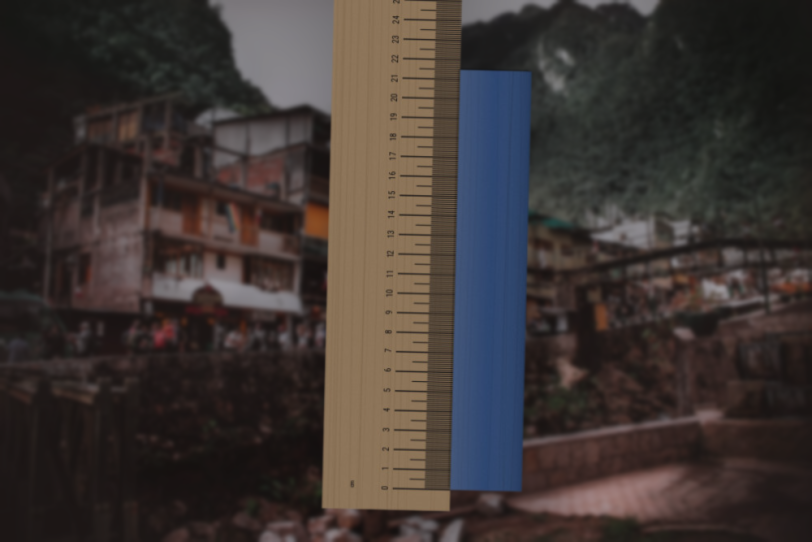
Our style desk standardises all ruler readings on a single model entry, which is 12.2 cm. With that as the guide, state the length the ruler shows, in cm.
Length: 21.5 cm
